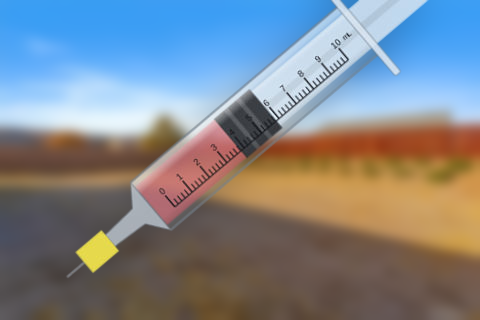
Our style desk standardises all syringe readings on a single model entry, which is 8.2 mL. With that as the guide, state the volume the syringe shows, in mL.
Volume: 3.8 mL
